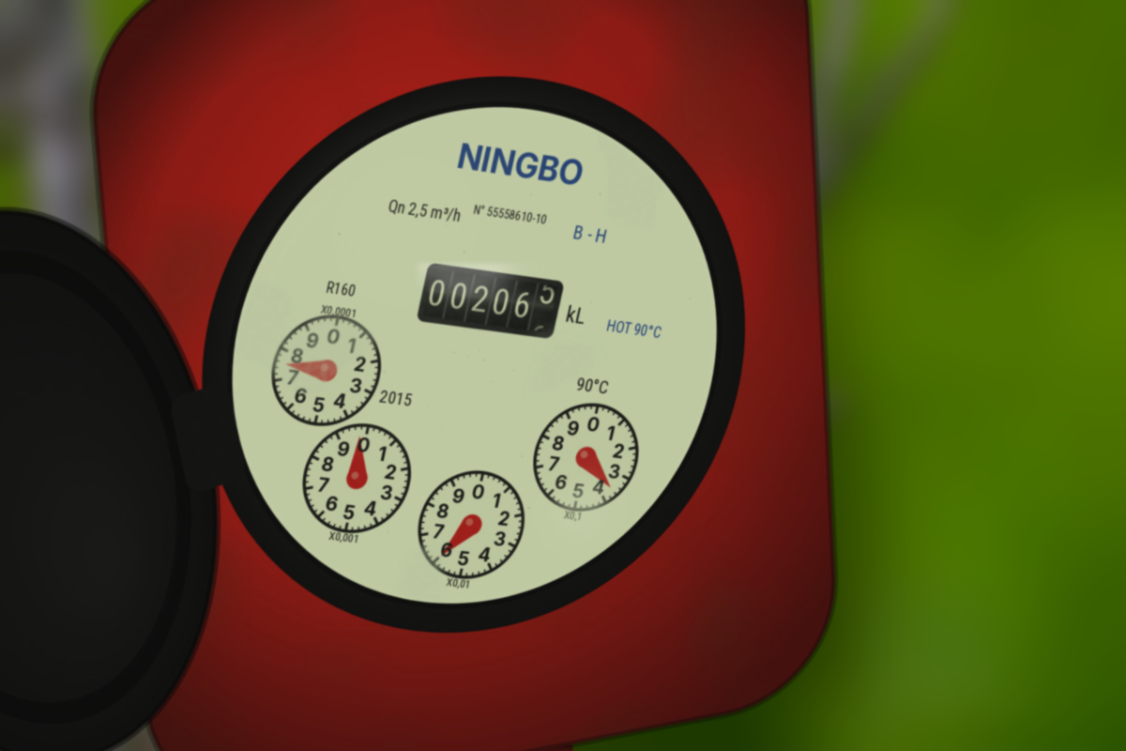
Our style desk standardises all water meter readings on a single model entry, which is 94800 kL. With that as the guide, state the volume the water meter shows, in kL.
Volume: 2065.3597 kL
